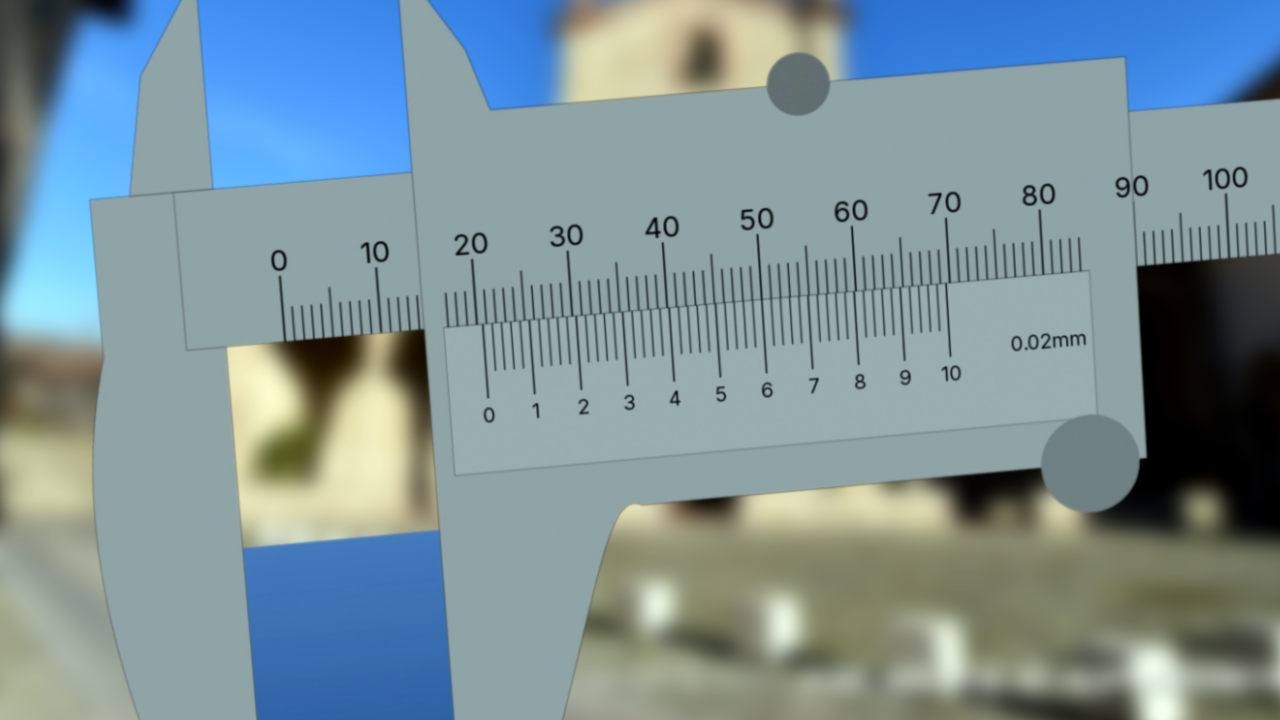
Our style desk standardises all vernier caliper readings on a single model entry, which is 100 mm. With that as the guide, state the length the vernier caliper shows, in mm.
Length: 20.6 mm
